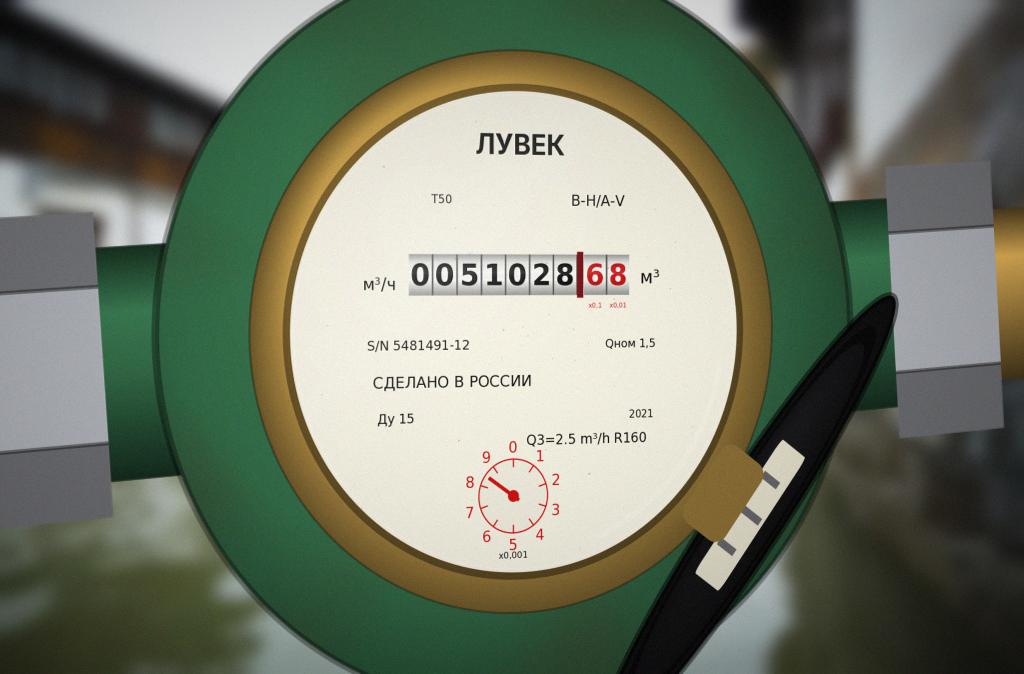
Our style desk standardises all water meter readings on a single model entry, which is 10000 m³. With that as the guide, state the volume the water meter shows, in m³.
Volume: 51028.688 m³
